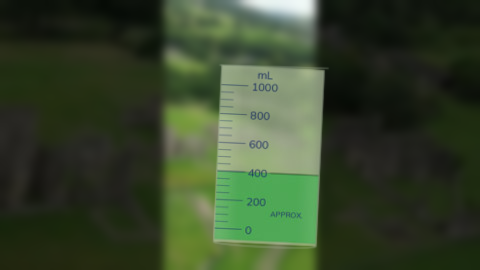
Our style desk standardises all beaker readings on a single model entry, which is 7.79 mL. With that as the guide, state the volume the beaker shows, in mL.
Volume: 400 mL
